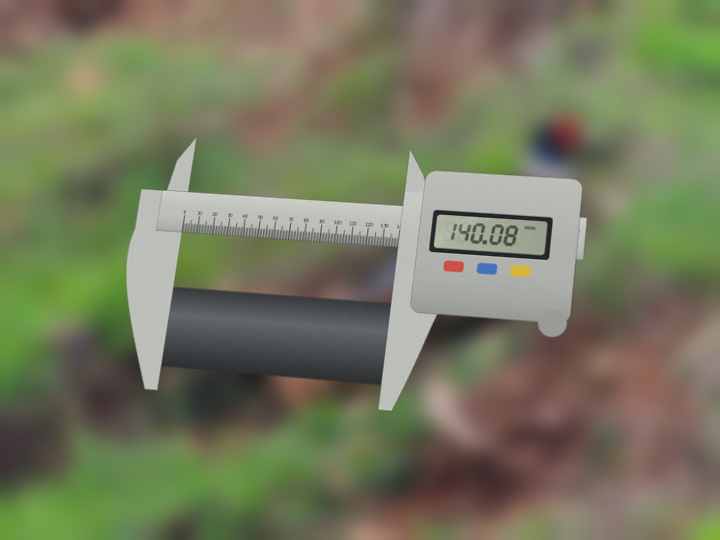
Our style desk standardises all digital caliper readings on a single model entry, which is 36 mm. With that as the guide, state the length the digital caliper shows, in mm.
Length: 140.08 mm
